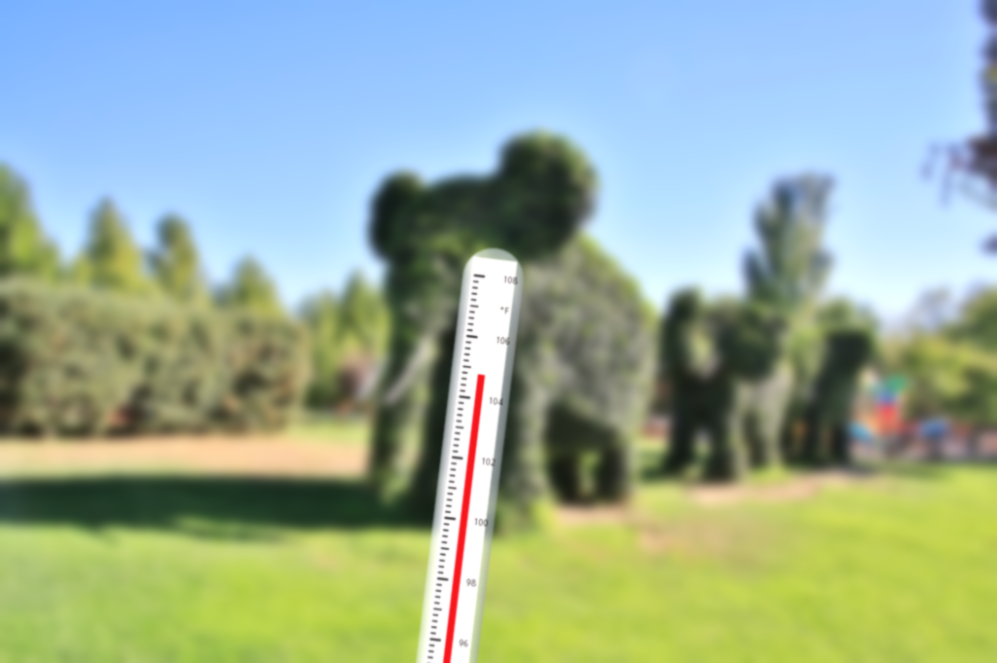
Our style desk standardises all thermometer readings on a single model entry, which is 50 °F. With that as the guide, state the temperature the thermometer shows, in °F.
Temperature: 104.8 °F
